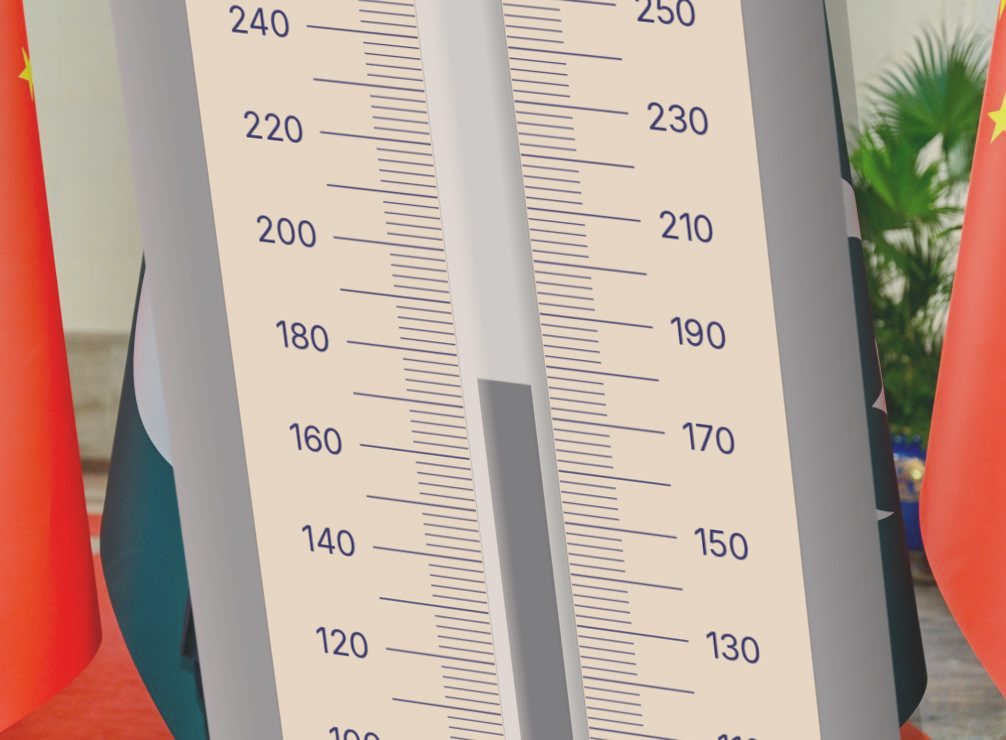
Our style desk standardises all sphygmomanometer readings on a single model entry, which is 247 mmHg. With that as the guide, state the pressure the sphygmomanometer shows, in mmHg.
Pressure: 176 mmHg
